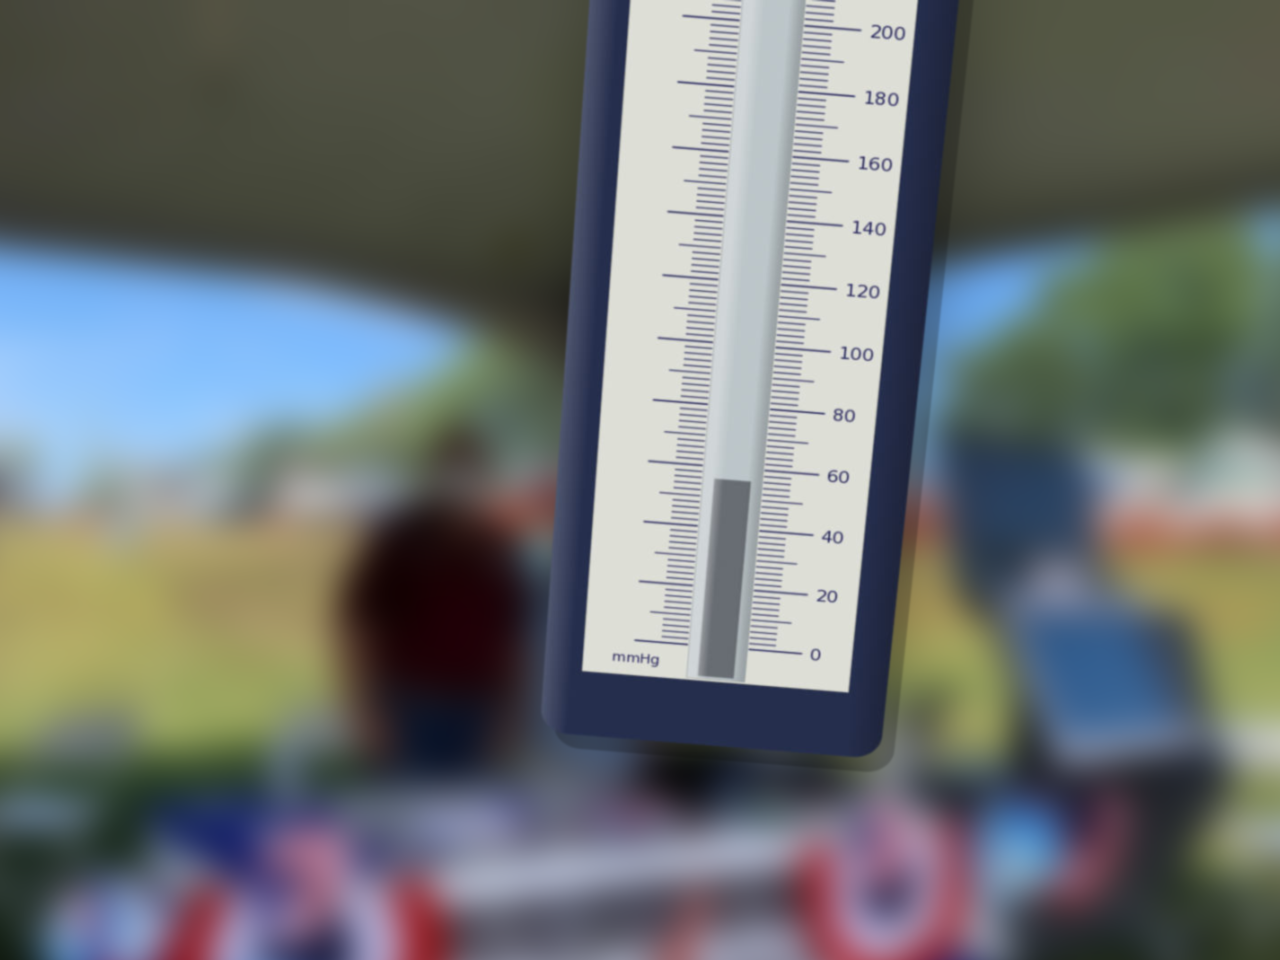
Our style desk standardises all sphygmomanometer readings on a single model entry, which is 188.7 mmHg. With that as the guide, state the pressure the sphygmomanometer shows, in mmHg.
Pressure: 56 mmHg
